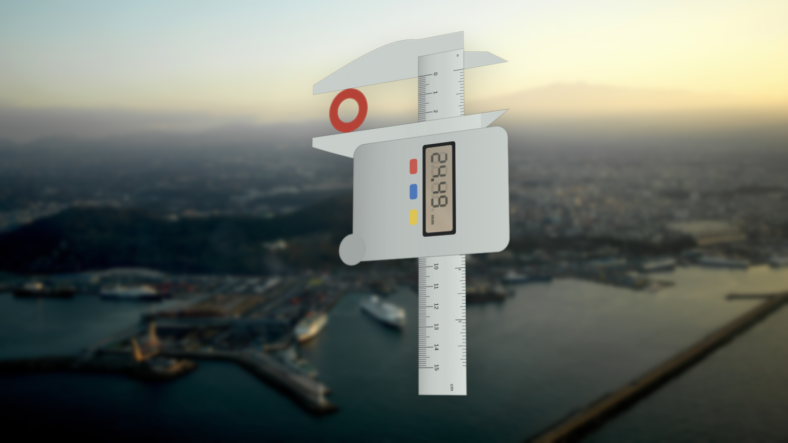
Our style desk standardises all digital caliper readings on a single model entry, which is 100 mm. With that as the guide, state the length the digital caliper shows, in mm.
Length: 24.49 mm
